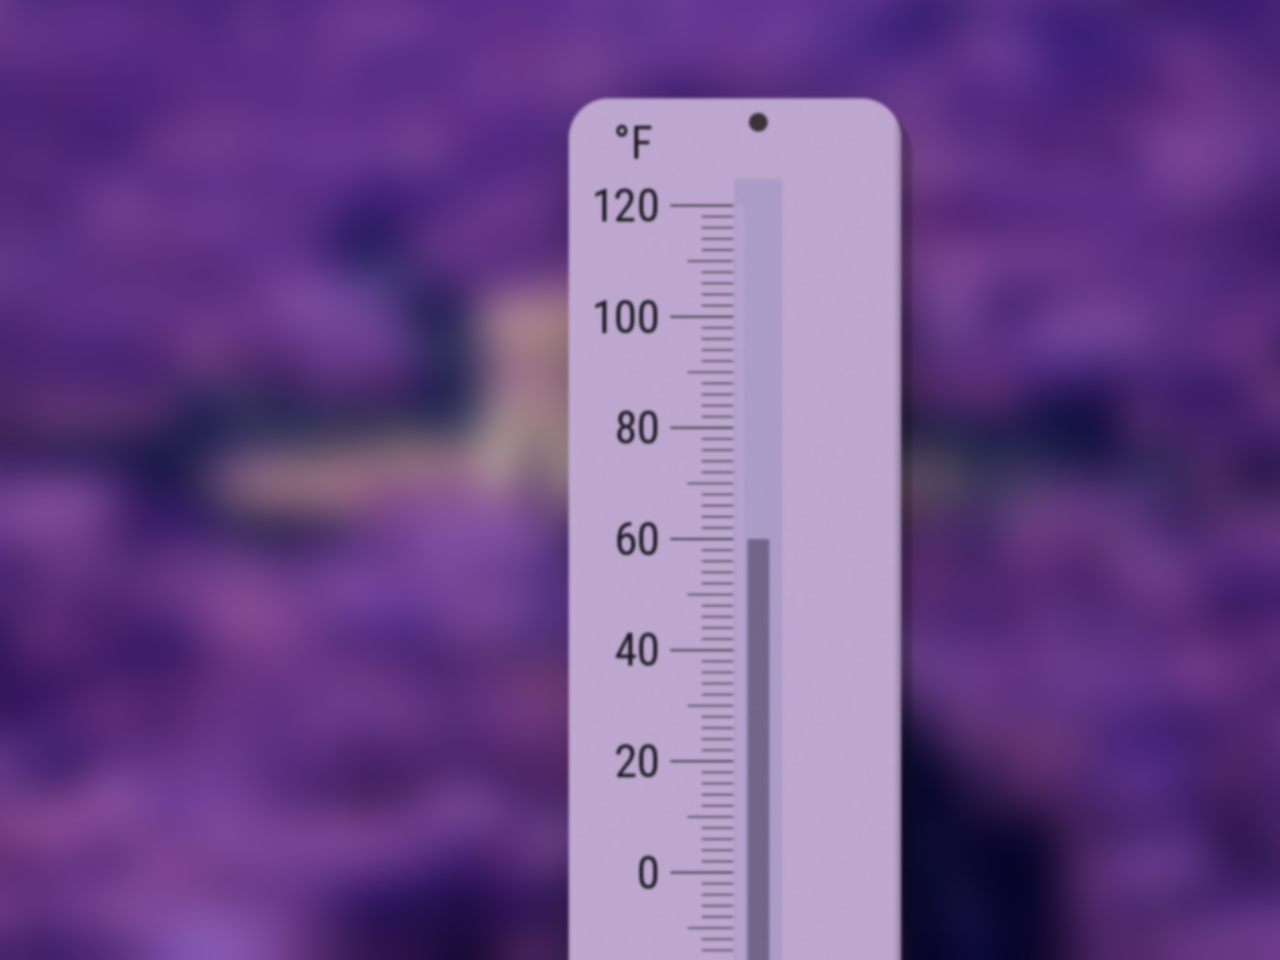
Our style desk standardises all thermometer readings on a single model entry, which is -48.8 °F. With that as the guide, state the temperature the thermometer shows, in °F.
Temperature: 60 °F
